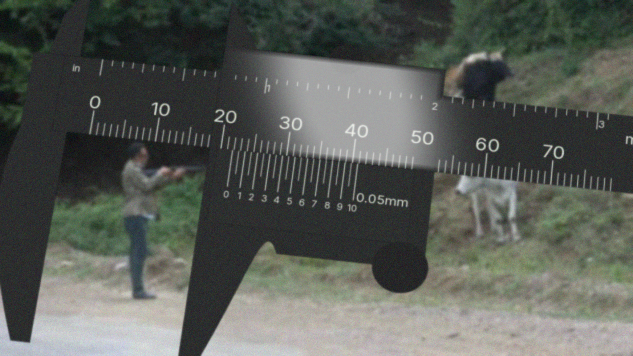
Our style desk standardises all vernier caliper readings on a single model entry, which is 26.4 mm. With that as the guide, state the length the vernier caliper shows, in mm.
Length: 21.8 mm
